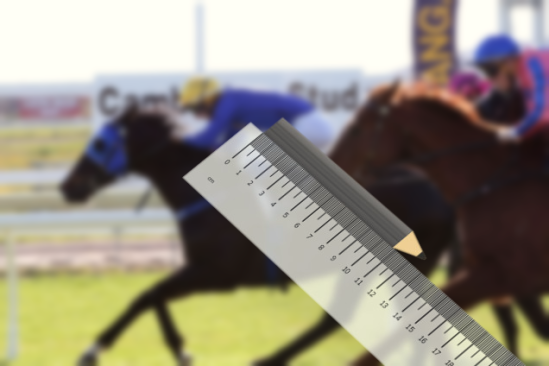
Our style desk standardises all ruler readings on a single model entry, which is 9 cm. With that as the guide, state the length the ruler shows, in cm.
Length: 12.5 cm
